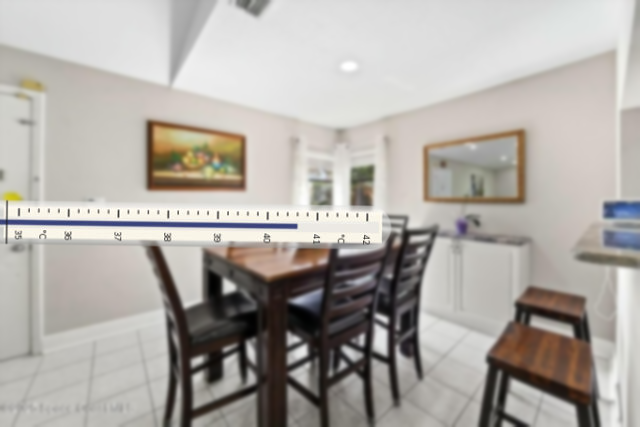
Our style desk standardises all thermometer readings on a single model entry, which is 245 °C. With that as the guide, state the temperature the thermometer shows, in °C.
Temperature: 40.6 °C
